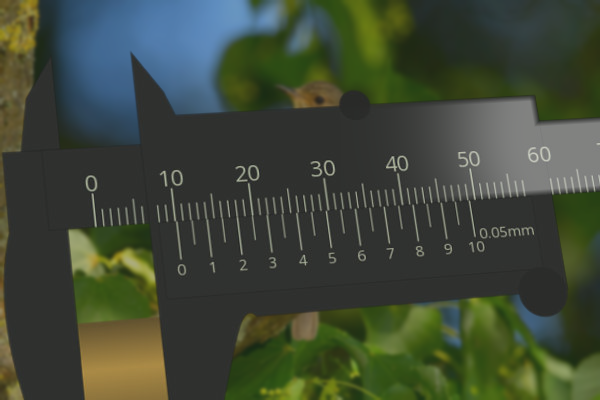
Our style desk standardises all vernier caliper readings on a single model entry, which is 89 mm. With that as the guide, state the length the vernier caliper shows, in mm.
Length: 10.2 mm
